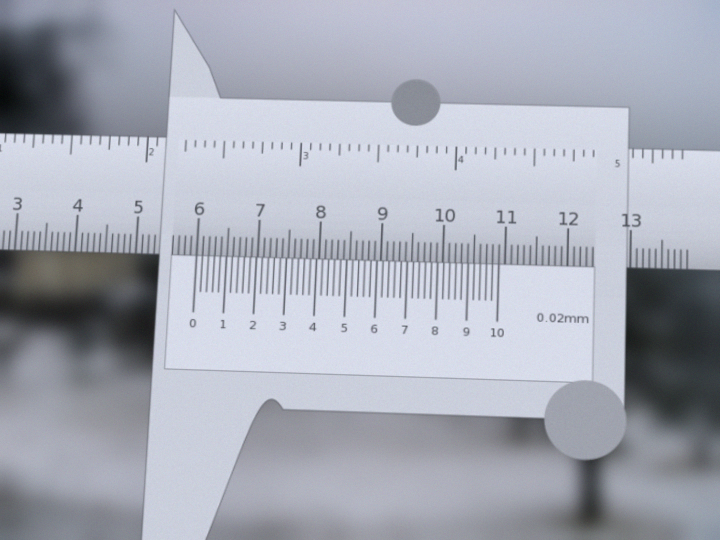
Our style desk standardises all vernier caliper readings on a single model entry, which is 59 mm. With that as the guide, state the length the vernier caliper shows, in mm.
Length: 60.0 mm
